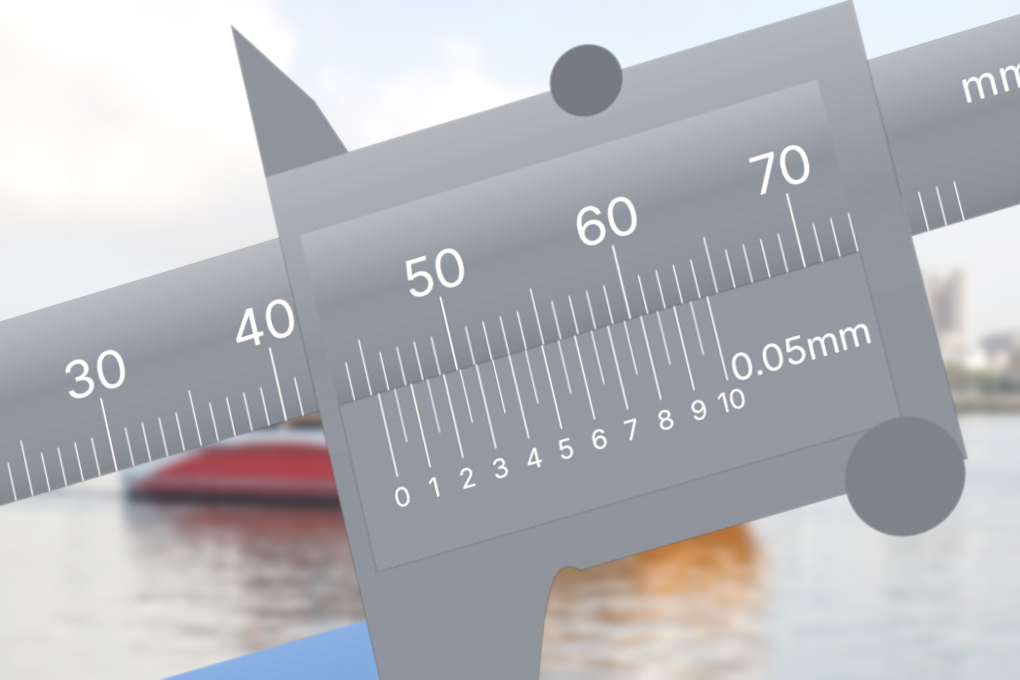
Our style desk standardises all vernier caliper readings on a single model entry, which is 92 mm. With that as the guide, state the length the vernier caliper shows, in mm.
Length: 45.4 mm
